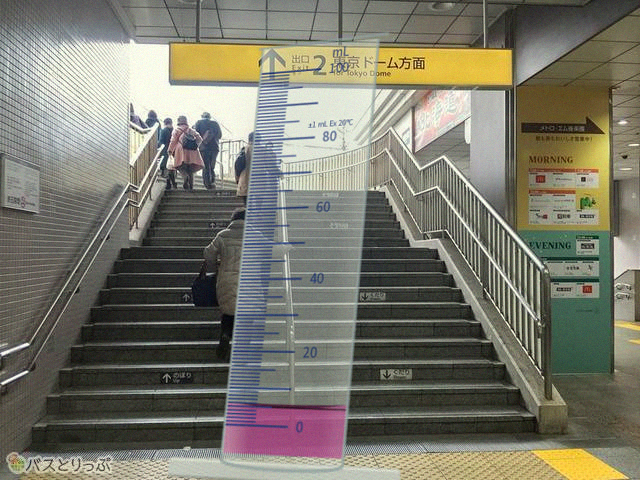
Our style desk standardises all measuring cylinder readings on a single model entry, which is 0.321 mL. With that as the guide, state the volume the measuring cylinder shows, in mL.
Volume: 5 mL
